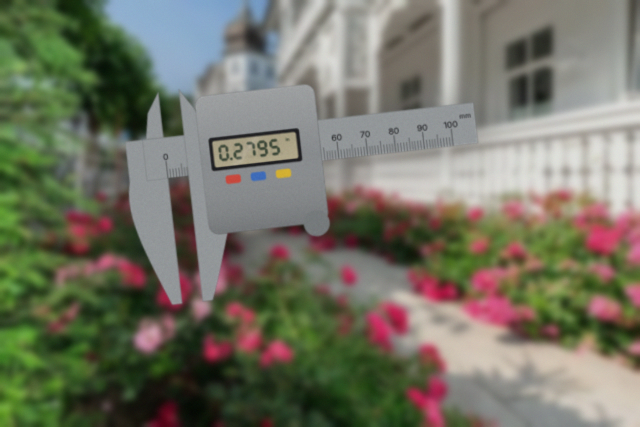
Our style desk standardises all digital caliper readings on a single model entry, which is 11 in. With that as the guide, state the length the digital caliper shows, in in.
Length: 0.2795 in
